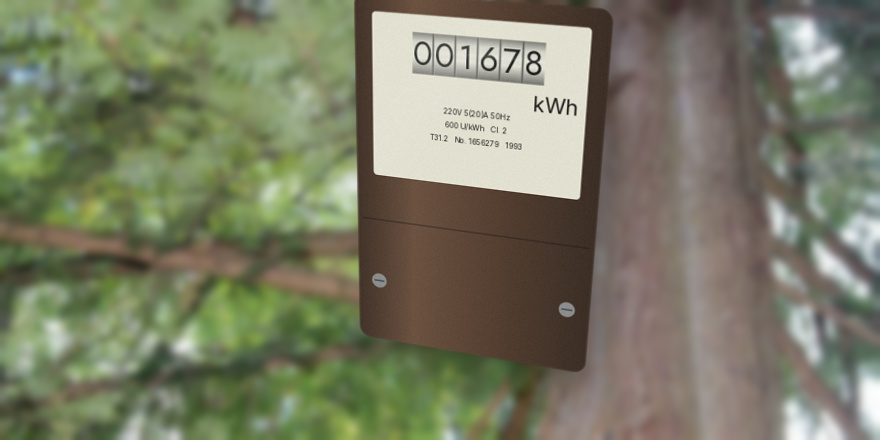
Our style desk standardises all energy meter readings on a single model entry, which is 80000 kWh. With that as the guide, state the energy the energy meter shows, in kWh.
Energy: 1678 kWh
